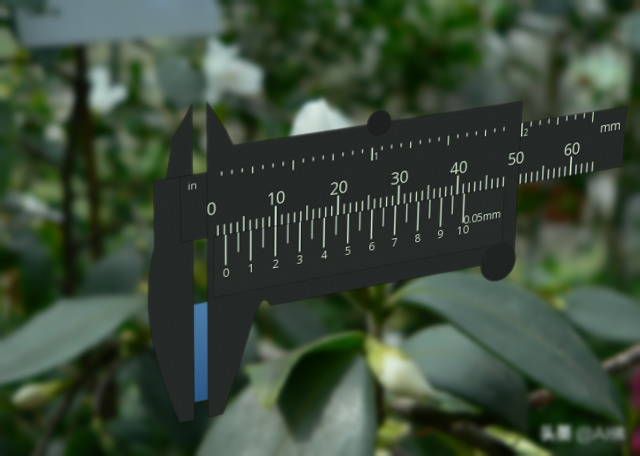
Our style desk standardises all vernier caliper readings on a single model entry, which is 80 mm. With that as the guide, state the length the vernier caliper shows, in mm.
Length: 2.2 mm
